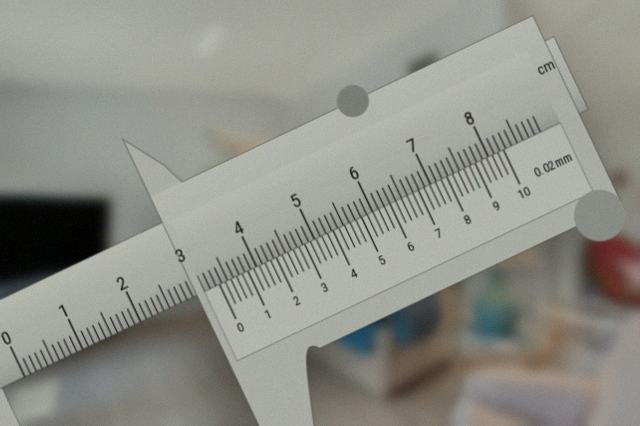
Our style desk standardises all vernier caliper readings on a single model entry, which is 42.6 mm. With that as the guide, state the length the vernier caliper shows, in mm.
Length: 33.6 mm
